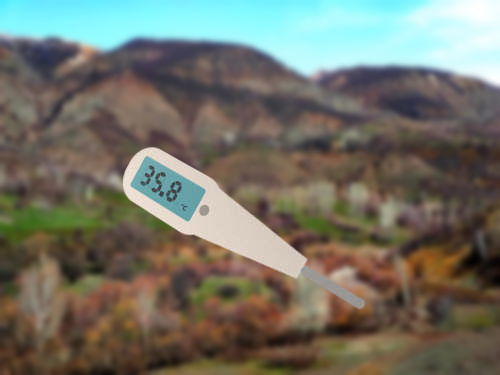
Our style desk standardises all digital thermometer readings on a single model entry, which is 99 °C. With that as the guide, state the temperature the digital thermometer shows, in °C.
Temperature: 35.8 °C
